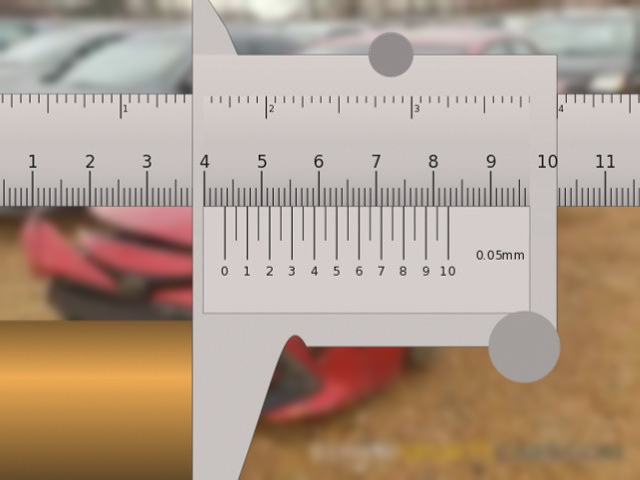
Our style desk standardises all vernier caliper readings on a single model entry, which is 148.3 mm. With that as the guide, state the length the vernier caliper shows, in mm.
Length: 43.6 mm
